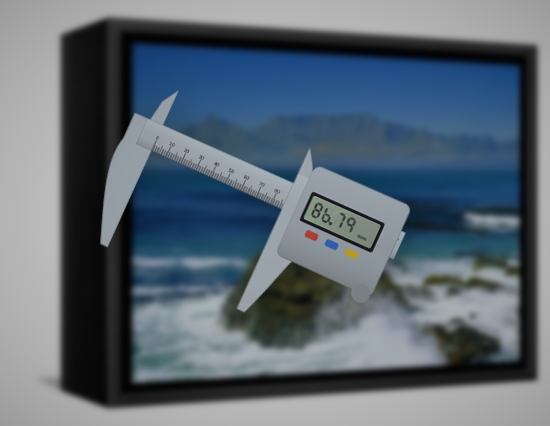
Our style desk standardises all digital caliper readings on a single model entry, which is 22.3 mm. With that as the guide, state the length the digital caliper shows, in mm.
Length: 86.79 mm
